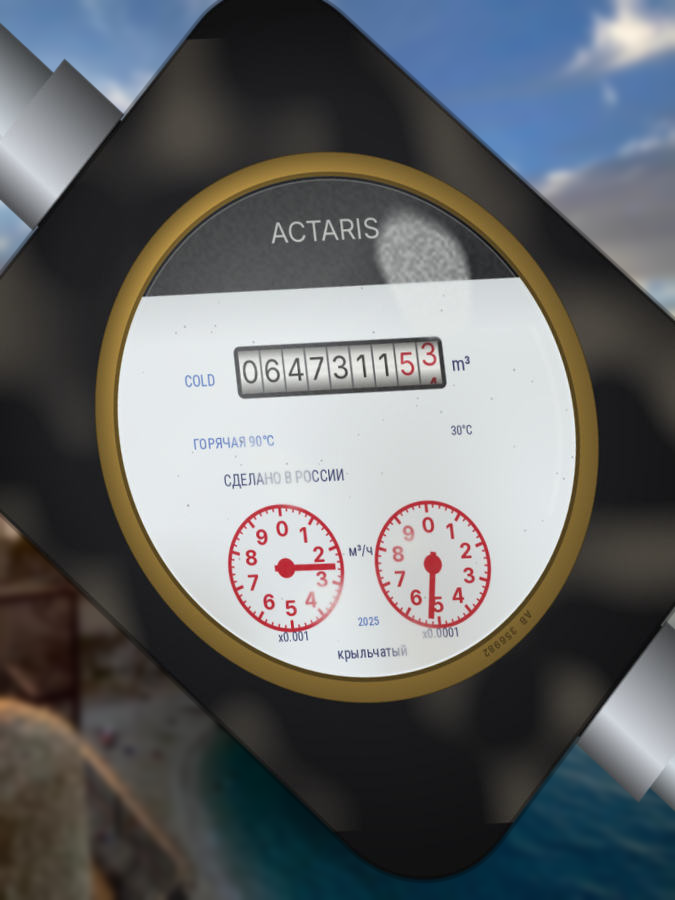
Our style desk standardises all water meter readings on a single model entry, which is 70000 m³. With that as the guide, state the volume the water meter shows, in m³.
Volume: 647311.5325 m³
